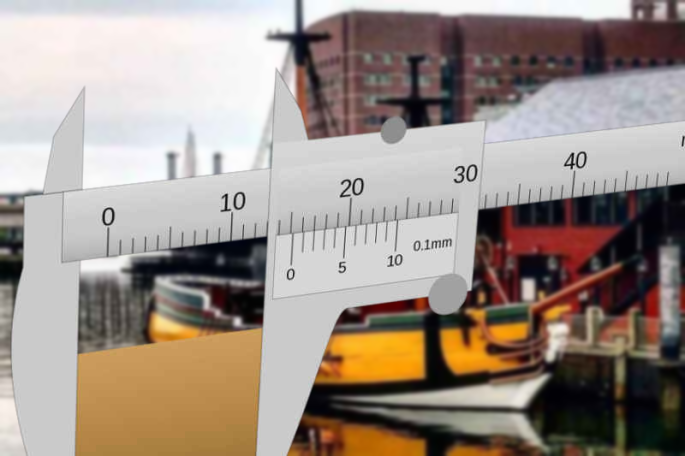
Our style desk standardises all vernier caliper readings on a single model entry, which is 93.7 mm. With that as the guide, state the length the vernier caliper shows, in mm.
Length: 15.2 mm
